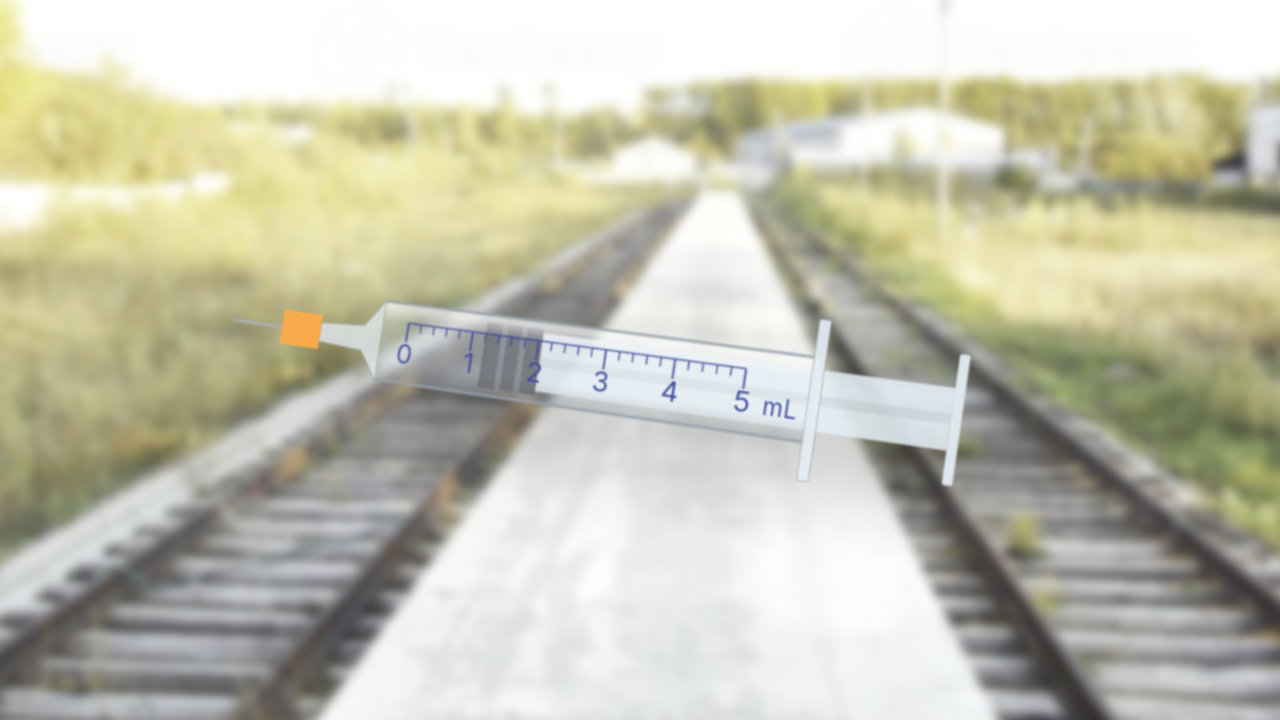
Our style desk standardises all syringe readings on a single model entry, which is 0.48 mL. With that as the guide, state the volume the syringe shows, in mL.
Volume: 1.2 mL
